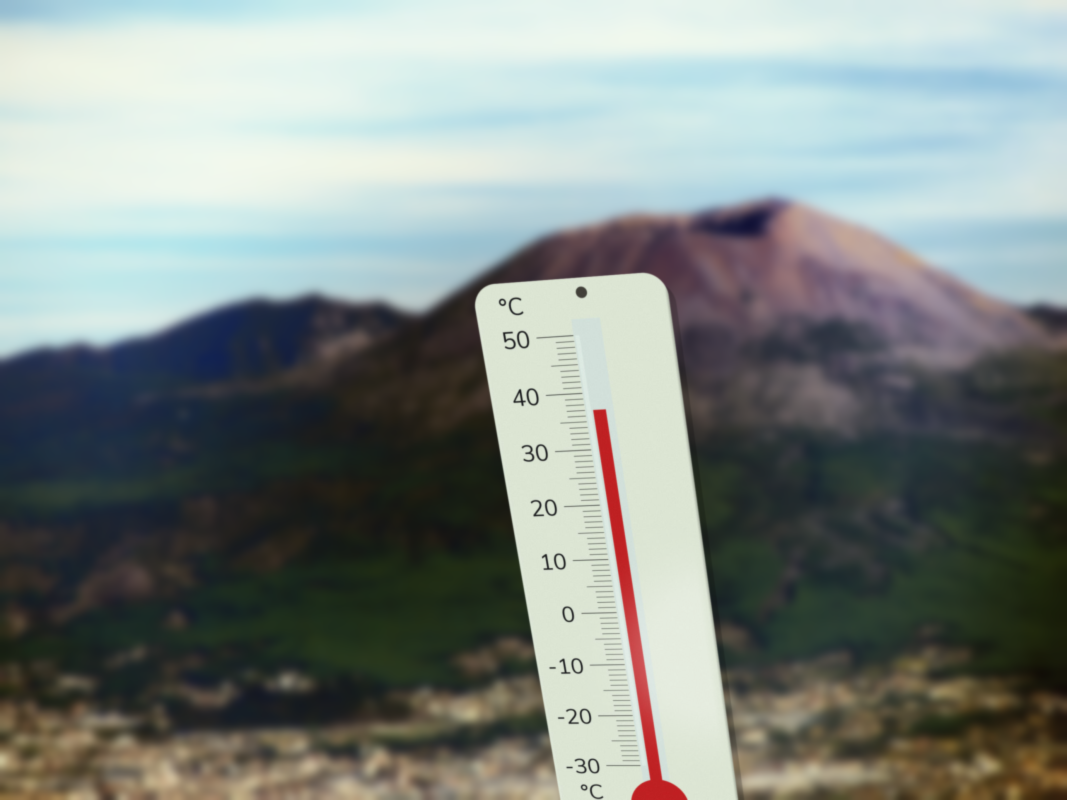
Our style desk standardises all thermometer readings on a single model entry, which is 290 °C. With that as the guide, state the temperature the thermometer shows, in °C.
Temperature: 37 °C
